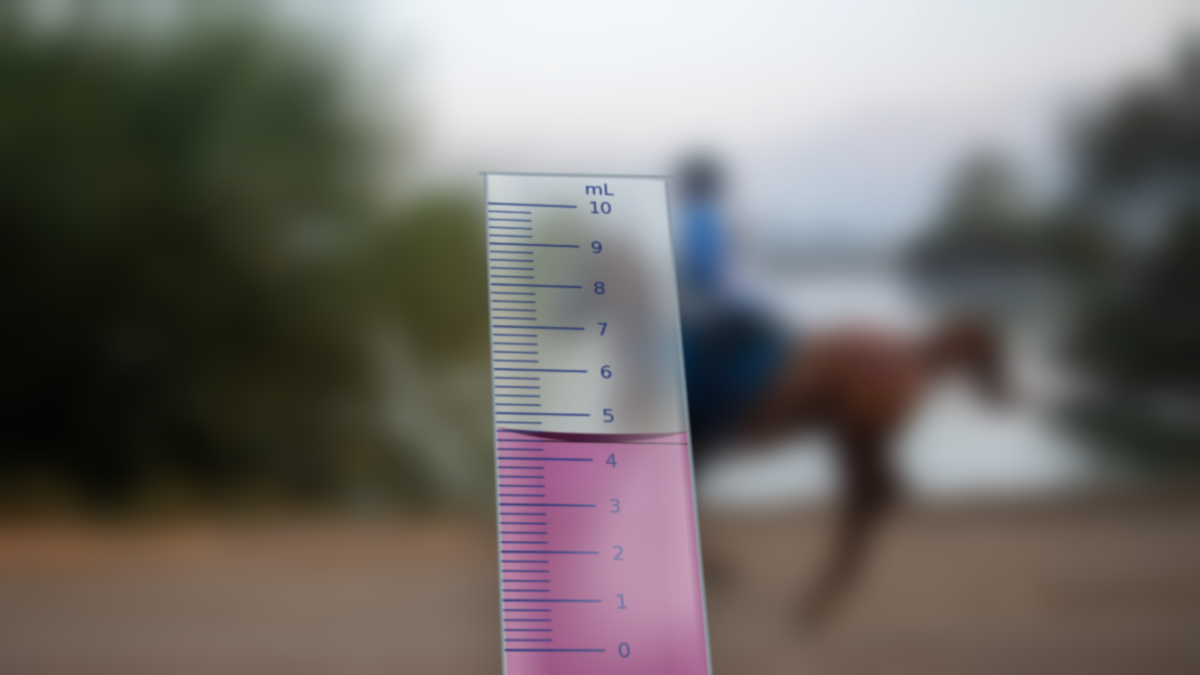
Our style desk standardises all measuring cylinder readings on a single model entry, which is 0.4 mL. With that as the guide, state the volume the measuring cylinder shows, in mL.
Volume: 4.4 mL
